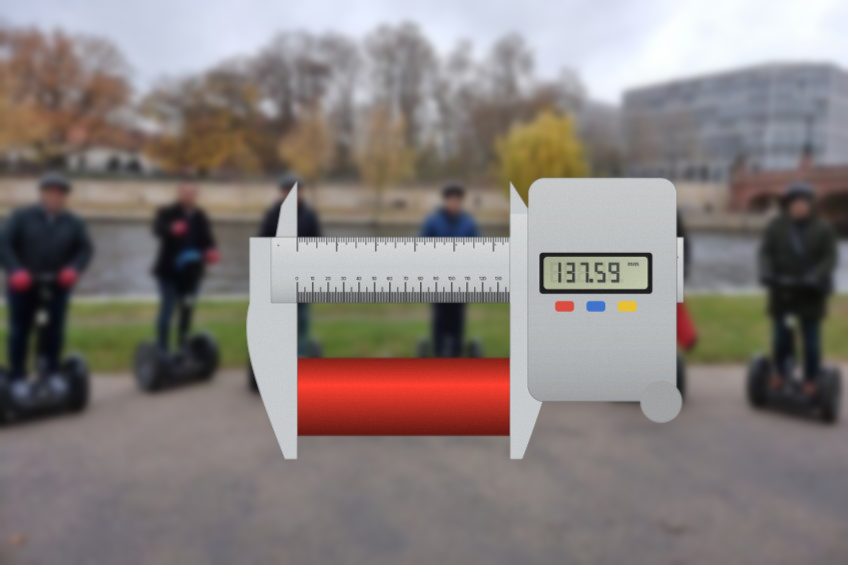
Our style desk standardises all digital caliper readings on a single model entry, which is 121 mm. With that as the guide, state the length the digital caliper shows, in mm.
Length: 137.59 mm
